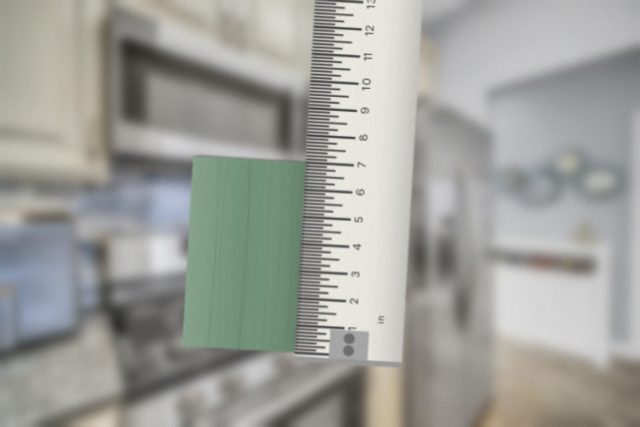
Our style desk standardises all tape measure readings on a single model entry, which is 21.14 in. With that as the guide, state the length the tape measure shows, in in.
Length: 7 in
